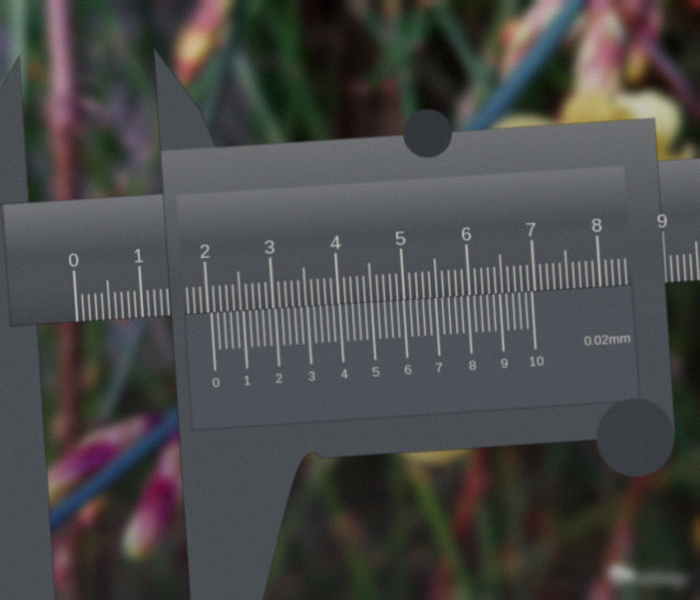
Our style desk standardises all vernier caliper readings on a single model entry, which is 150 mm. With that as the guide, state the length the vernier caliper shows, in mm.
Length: 20.5 mm
